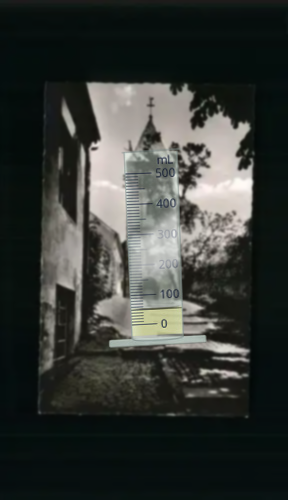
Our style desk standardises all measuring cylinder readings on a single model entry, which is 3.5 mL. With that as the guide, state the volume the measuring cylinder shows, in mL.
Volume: 50 mL
